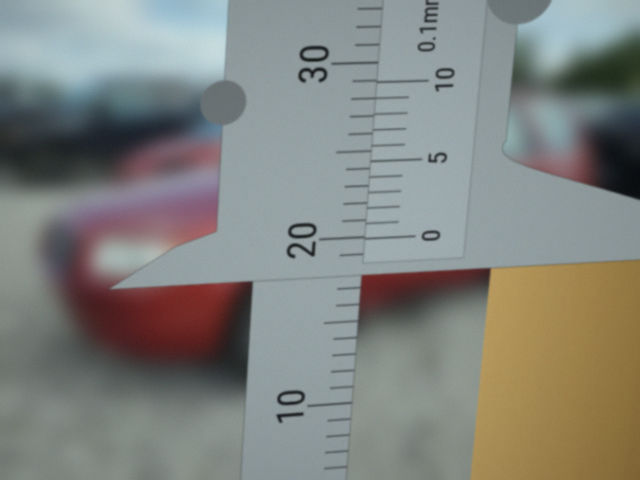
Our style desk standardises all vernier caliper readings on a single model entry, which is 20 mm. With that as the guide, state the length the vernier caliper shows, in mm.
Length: 19.9 mm
